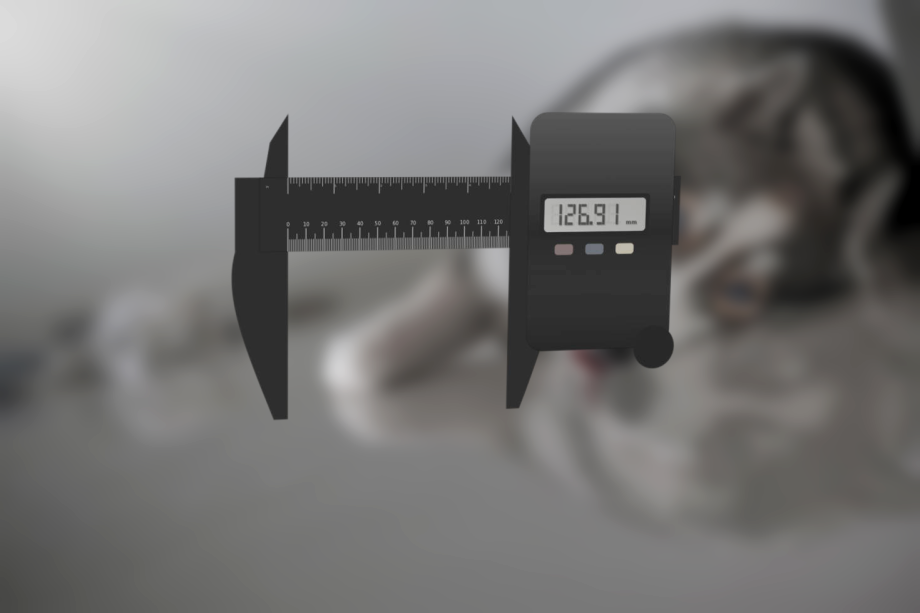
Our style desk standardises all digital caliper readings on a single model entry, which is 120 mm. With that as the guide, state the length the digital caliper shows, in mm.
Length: 126.91 mm
